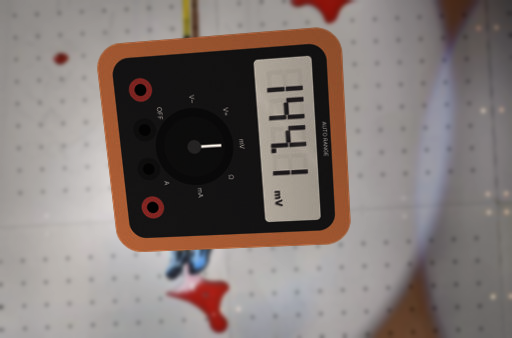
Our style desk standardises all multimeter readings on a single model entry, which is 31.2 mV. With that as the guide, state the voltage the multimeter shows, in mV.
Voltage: 144.1 mV
